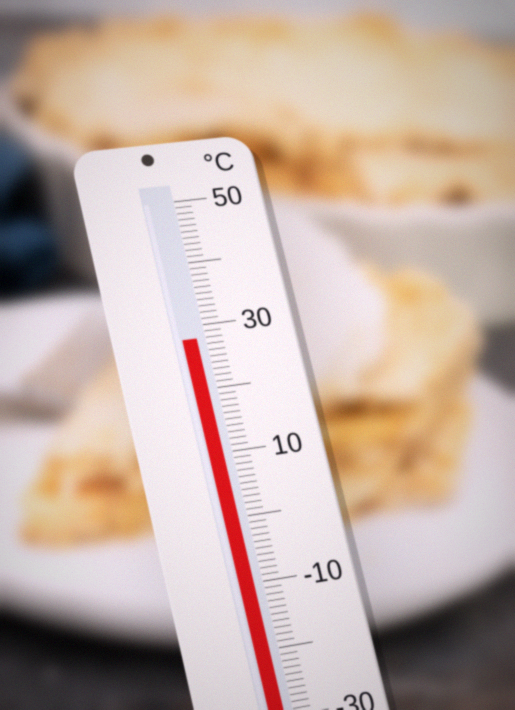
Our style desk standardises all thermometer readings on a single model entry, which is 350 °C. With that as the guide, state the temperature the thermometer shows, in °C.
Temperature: 28 °C
